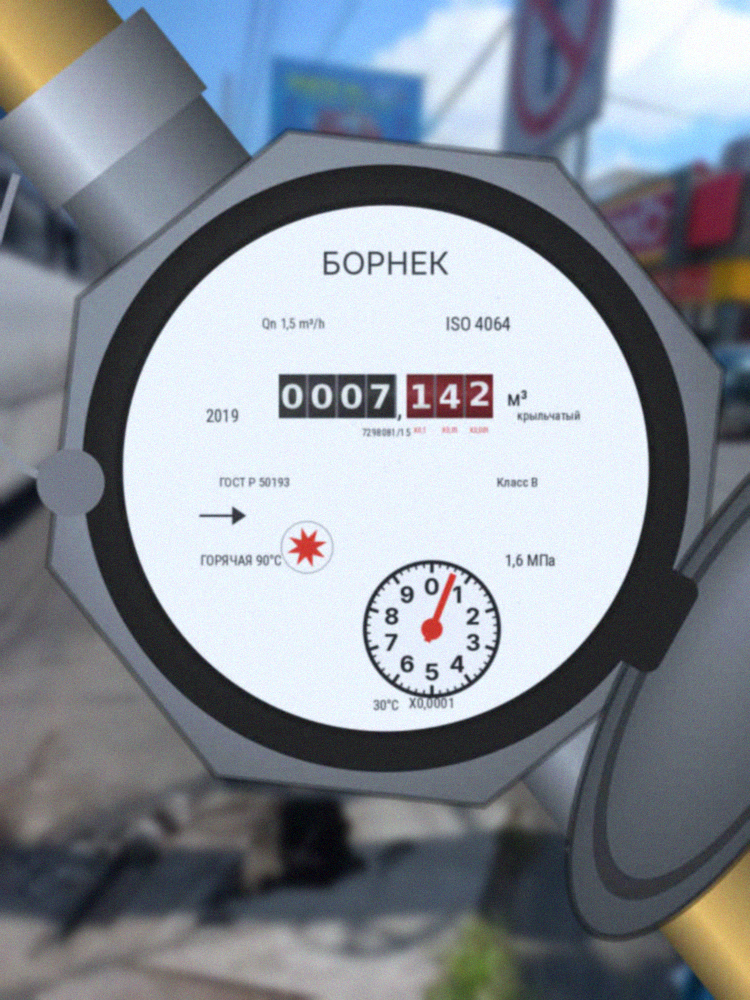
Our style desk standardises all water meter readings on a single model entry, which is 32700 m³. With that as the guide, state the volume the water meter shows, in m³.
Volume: 7.1420 m³
